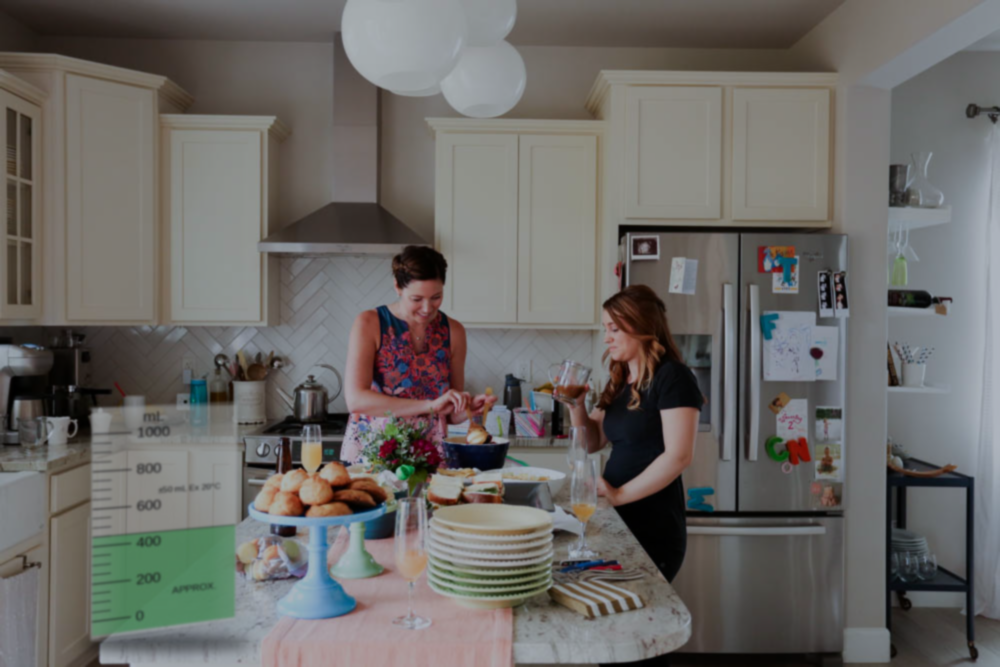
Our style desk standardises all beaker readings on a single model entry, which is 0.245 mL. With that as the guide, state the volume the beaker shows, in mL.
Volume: 450 mL
